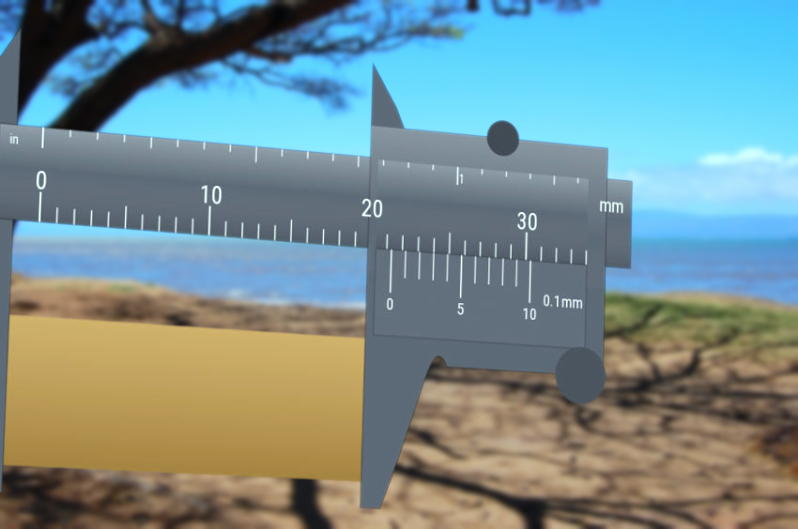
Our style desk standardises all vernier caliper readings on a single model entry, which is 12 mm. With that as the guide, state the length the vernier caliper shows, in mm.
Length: 21.3 mm
